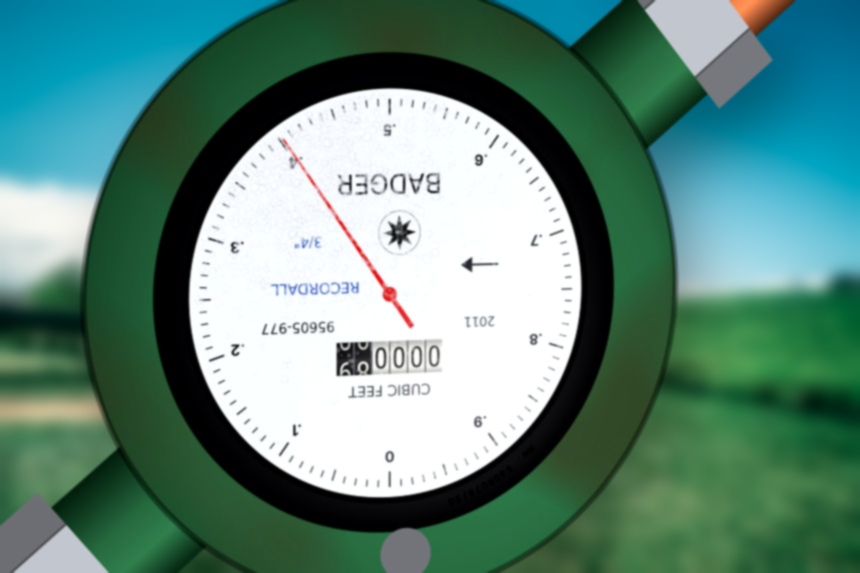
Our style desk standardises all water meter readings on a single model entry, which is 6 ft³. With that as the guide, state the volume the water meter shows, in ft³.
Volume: 89.40 ft³
